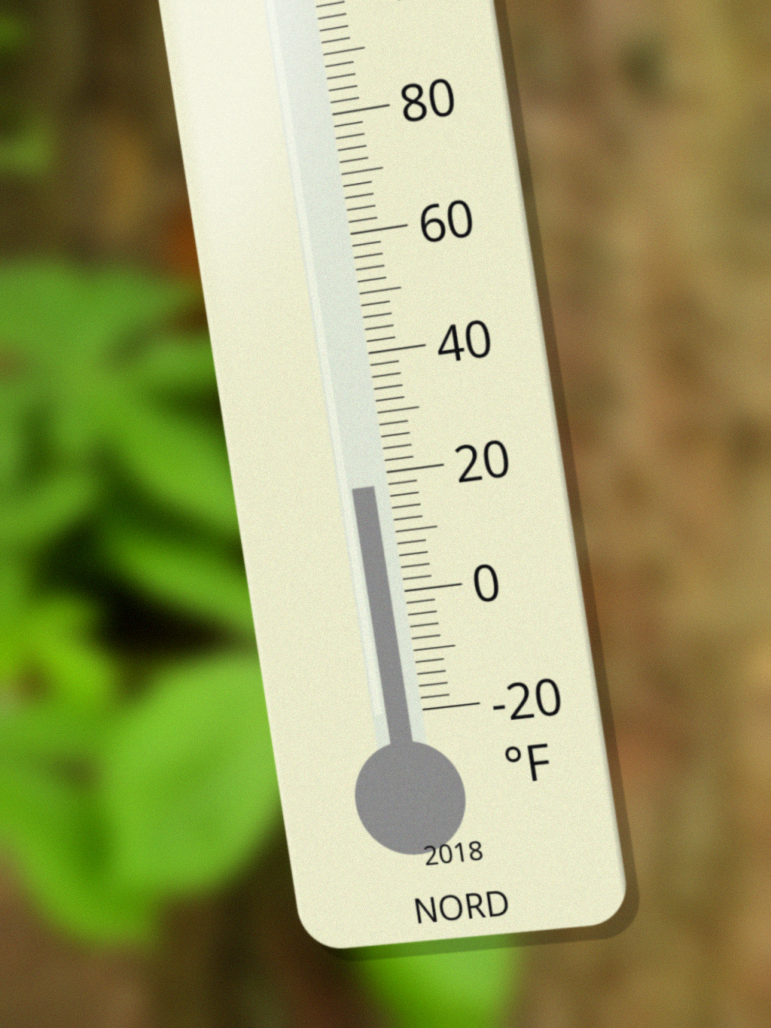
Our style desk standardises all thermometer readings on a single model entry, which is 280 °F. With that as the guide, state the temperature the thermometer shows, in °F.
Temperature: 18 °F
